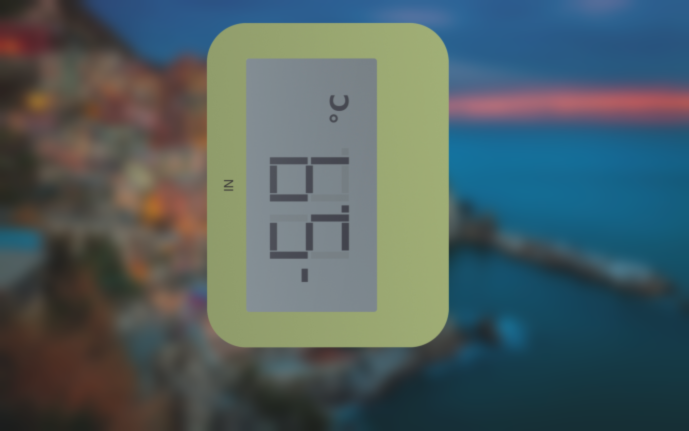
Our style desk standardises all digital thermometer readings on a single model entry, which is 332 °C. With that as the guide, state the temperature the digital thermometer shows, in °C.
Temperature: -5.9 °C
